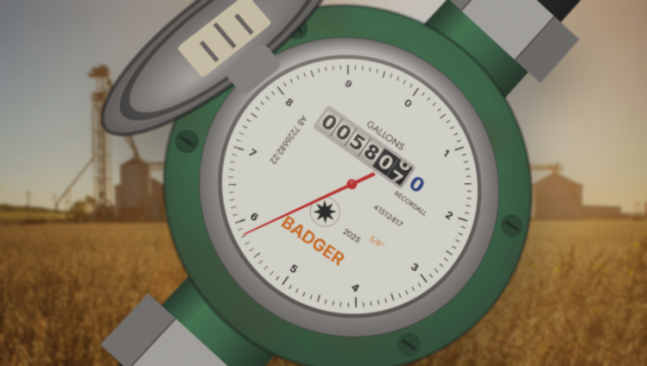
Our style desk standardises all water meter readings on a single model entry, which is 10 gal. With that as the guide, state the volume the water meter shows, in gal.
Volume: 58065.8 gal
